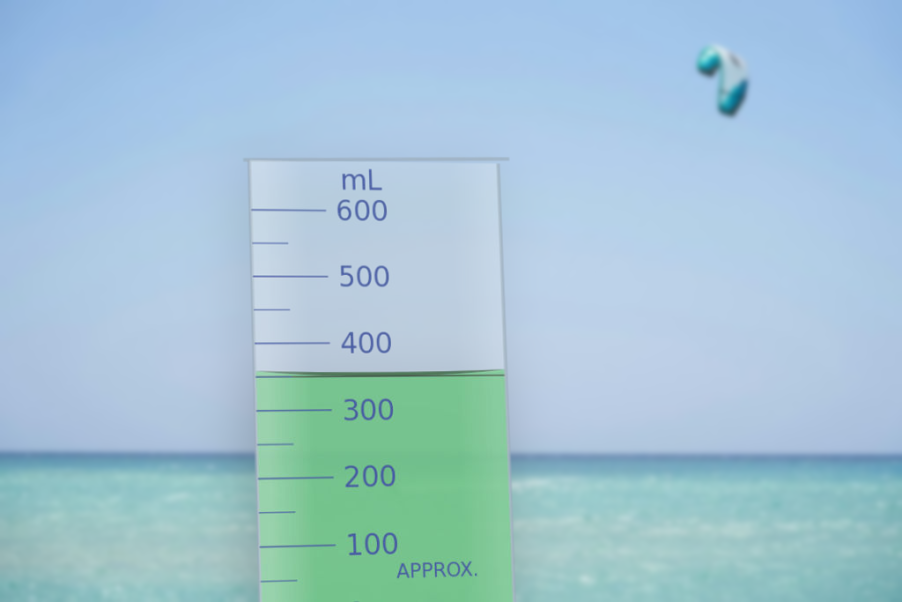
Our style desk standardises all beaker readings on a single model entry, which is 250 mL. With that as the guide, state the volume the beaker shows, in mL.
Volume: 350 mL
